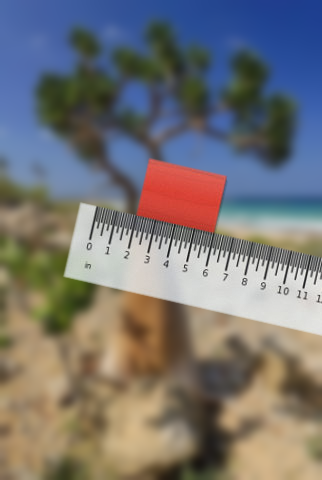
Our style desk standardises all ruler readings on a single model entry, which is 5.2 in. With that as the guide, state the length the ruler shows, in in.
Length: 4 in
